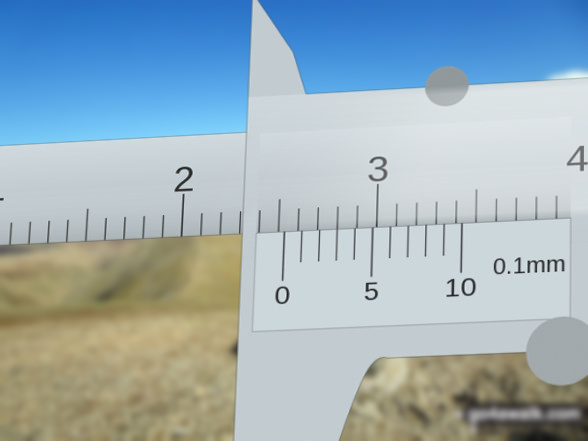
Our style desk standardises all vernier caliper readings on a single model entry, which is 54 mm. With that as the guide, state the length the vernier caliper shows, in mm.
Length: 25.3 mm
